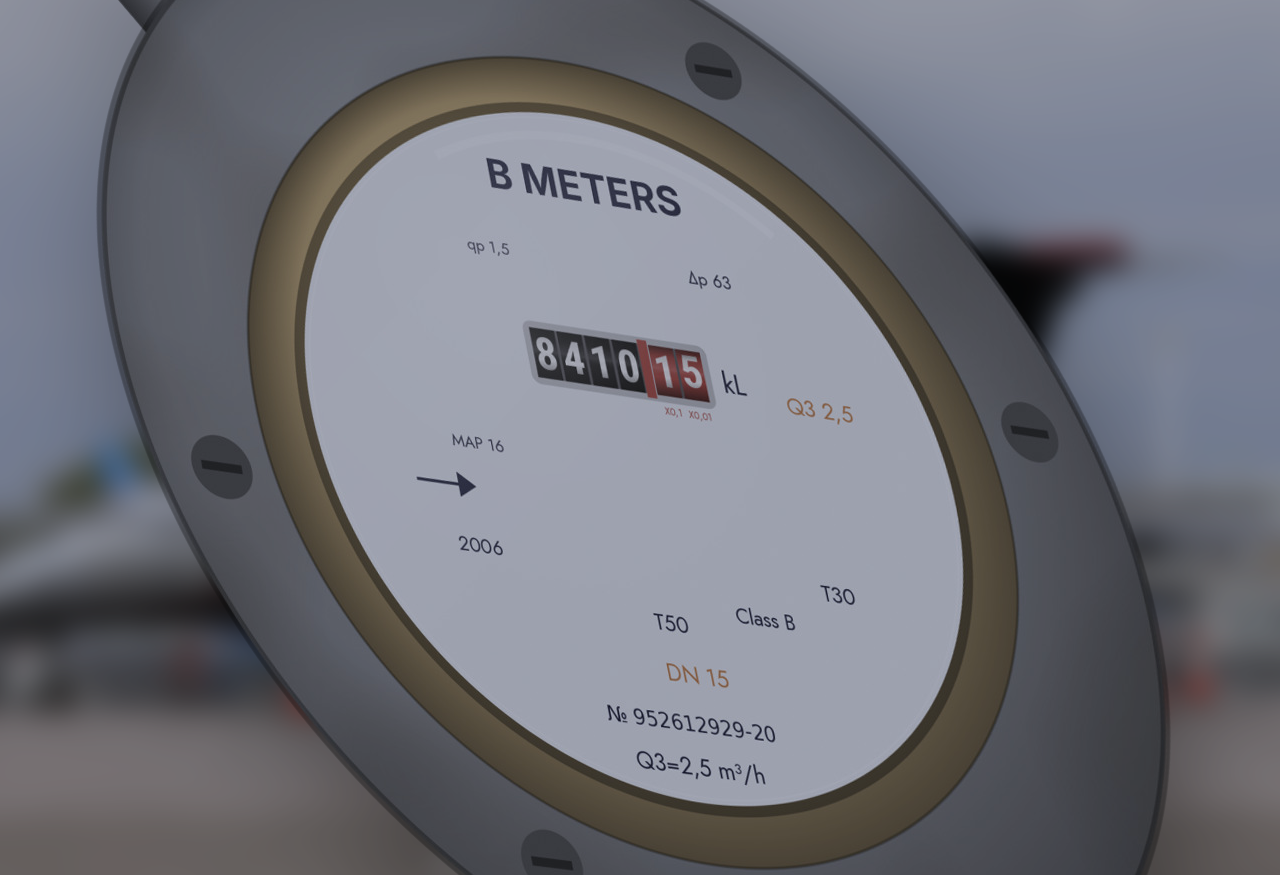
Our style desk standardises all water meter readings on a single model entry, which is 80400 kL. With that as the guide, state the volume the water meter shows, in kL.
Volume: 8410.15 kL
